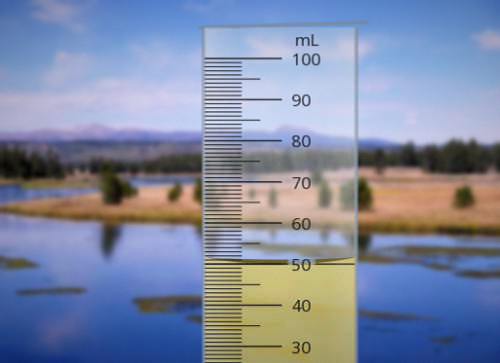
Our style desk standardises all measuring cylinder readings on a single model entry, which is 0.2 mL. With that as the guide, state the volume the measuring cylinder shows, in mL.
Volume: 50 mL
